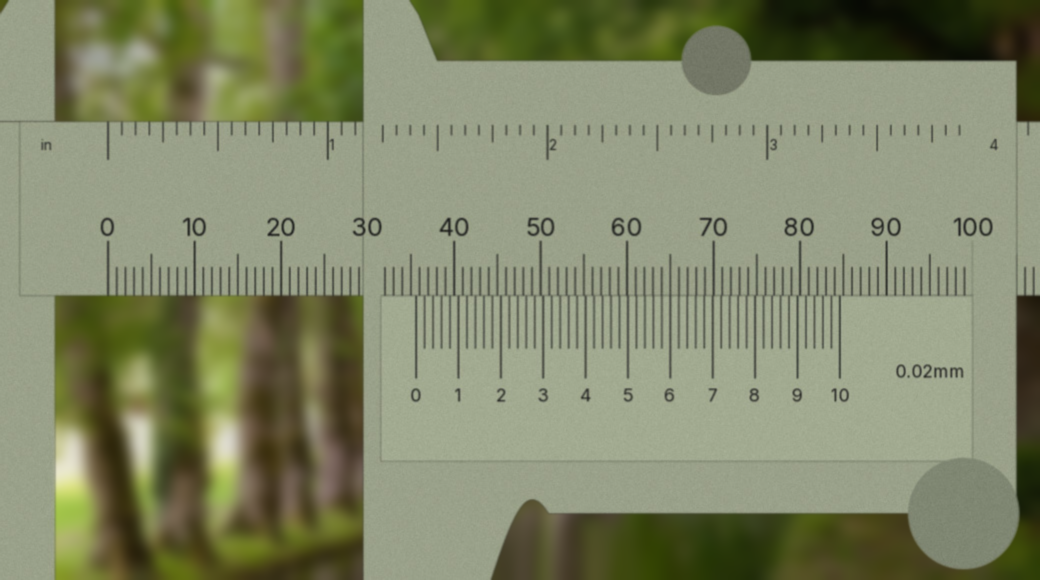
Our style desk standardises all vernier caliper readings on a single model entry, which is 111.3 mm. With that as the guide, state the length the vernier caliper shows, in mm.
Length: 35.6 mm
